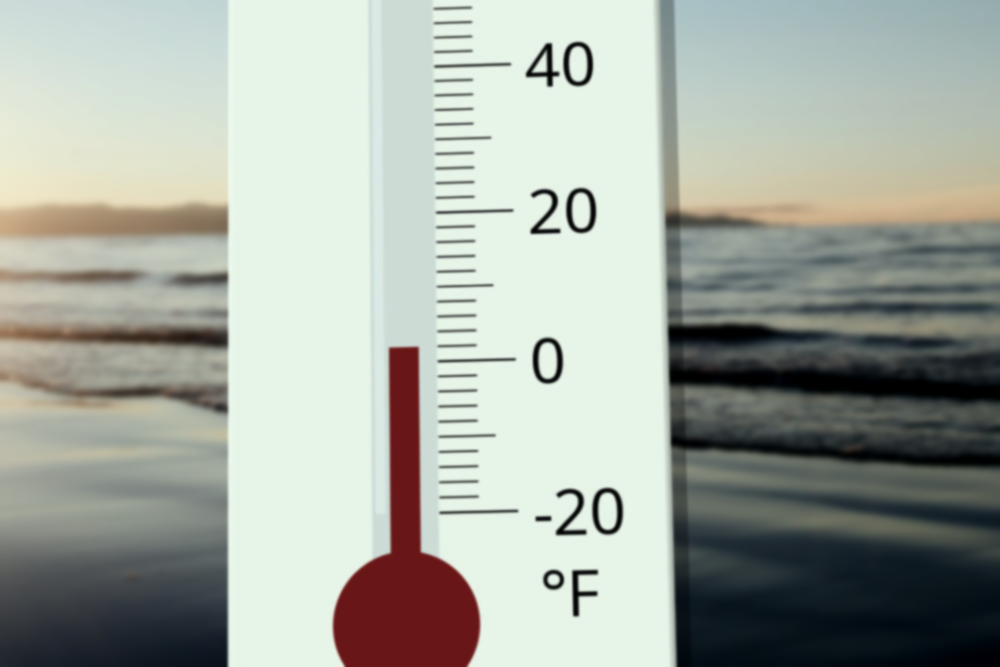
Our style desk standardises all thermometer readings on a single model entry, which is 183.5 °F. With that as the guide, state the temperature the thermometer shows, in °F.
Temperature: 2 °F
